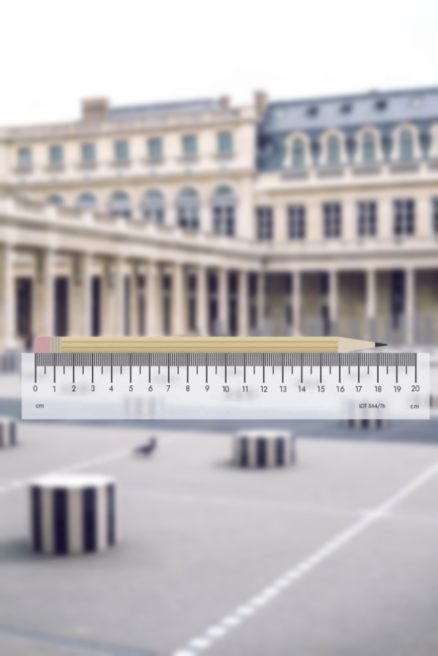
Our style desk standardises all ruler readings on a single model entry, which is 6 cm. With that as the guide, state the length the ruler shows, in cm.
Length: 18.5 cm
